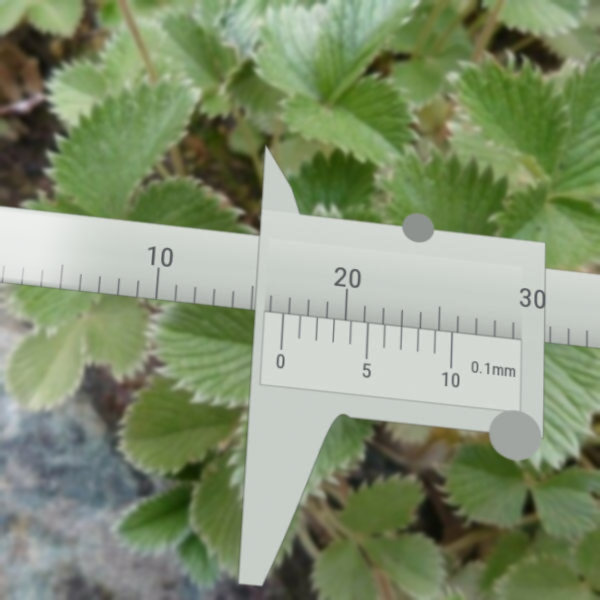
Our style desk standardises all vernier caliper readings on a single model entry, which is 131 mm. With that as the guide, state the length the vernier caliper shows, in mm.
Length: 16.7 mm
